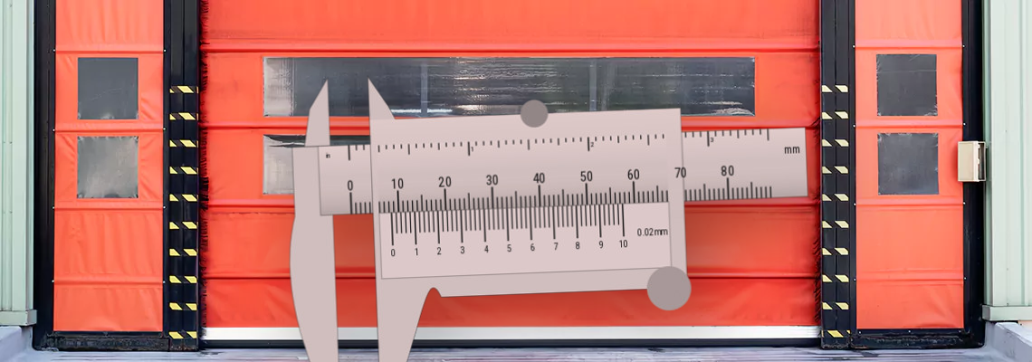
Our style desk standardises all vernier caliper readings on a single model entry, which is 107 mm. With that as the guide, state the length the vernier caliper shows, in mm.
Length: 8.5 mm
